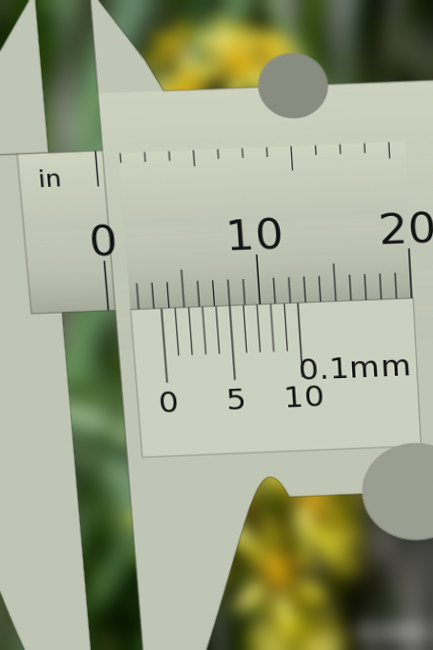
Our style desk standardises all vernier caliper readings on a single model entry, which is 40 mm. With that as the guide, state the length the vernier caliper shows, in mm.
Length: 3.5 mm
